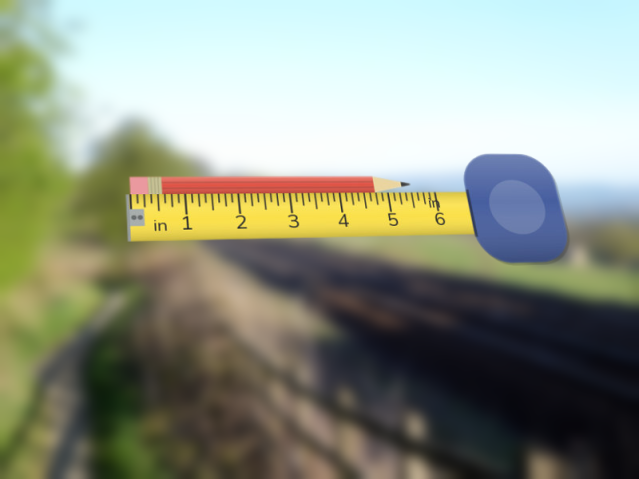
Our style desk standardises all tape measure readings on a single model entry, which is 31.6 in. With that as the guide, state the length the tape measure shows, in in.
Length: 5.5 in
